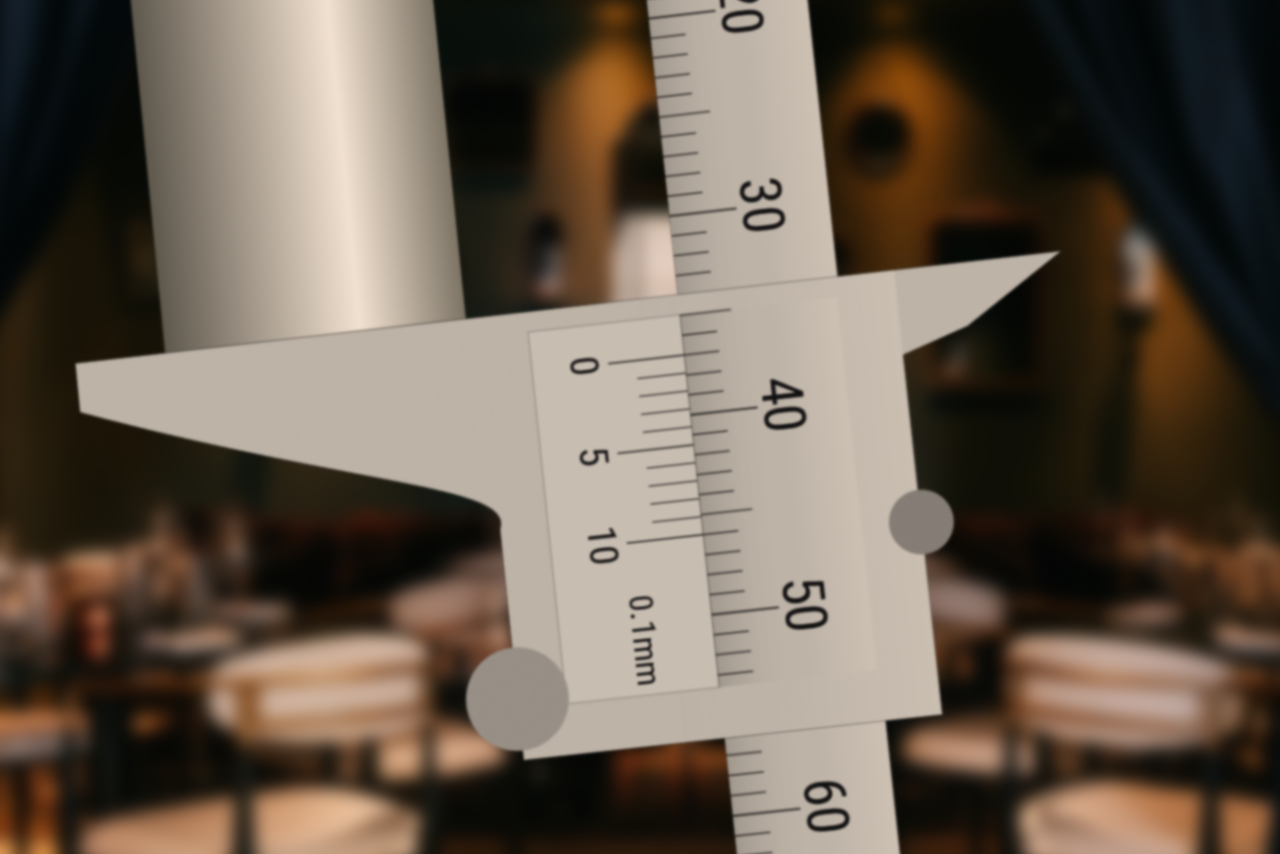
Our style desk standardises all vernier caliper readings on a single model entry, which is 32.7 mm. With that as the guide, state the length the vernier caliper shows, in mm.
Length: 37.0 mm
